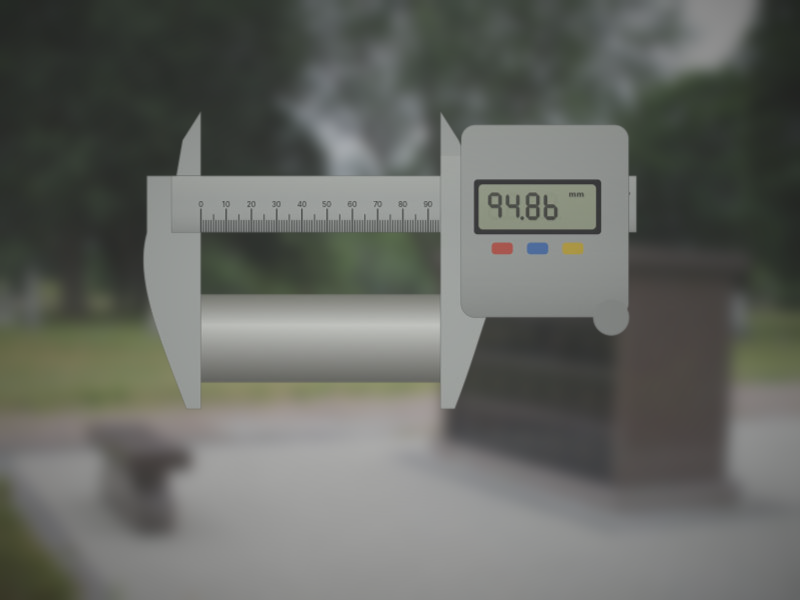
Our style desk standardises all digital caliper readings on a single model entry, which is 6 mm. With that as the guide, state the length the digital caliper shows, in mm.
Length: 94.86 mm
